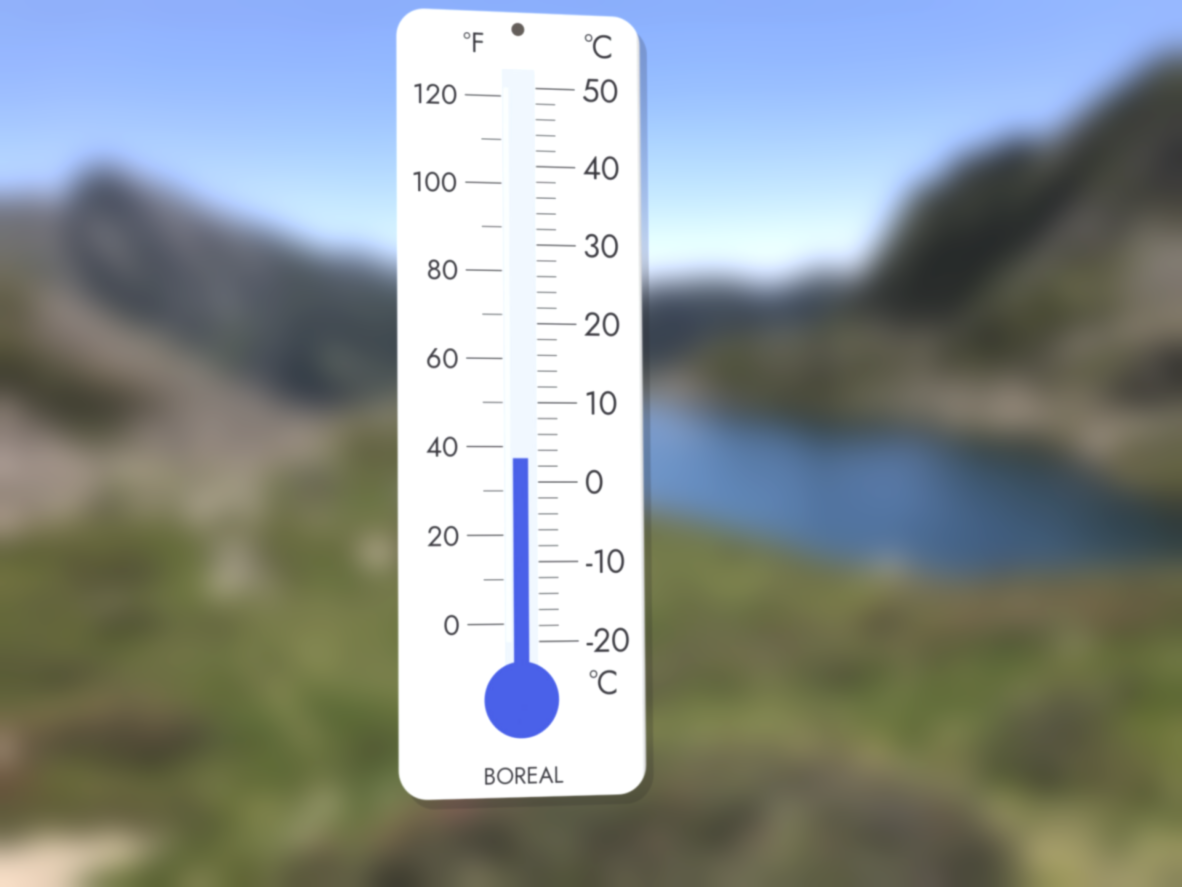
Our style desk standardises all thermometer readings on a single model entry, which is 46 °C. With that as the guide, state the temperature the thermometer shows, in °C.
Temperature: 3 °C
